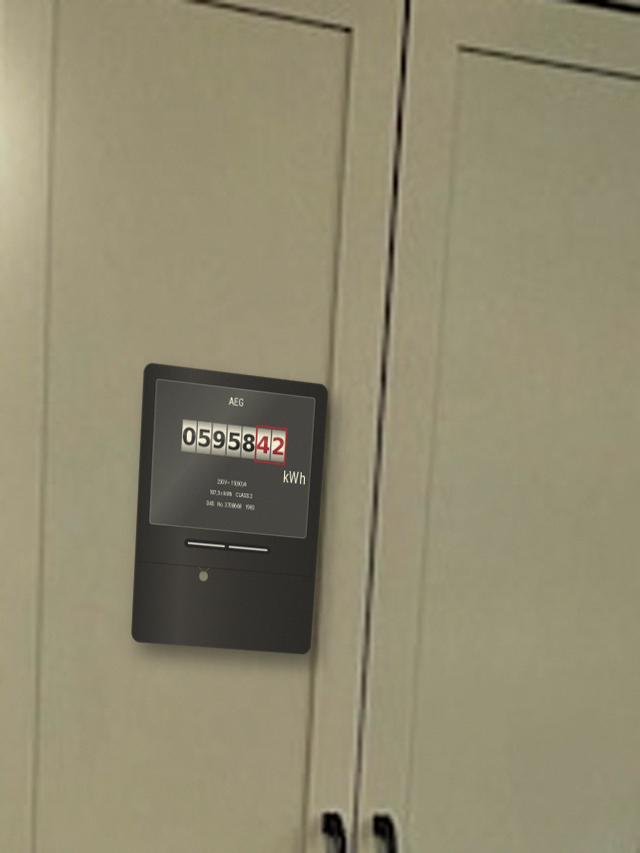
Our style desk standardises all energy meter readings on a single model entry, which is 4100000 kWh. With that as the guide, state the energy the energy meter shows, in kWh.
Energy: 5958.42 kWh
